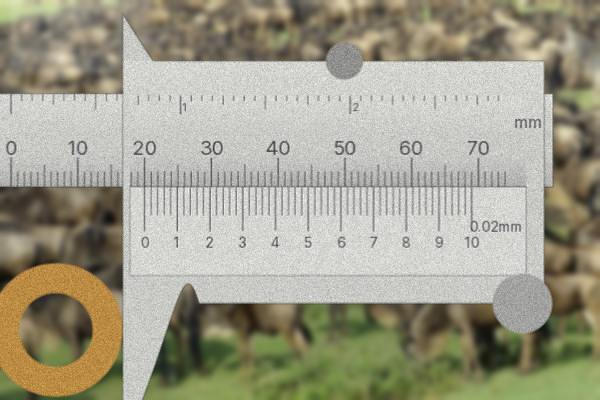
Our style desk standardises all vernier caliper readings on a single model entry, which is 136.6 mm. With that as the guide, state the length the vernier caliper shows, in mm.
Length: 20.0 mm
